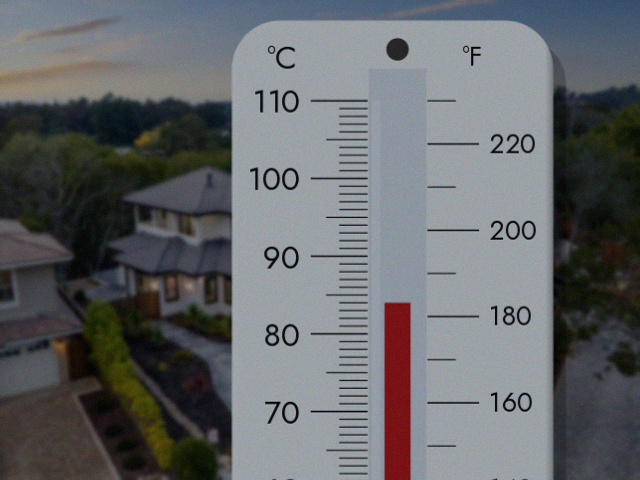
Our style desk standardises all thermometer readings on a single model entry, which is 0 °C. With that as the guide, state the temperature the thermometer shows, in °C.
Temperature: 84 °C
